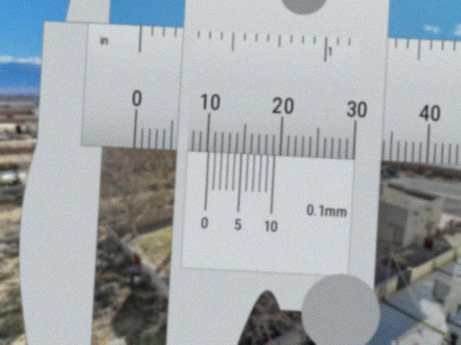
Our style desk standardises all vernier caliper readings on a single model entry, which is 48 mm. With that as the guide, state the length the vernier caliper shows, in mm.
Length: 10.2 mm
